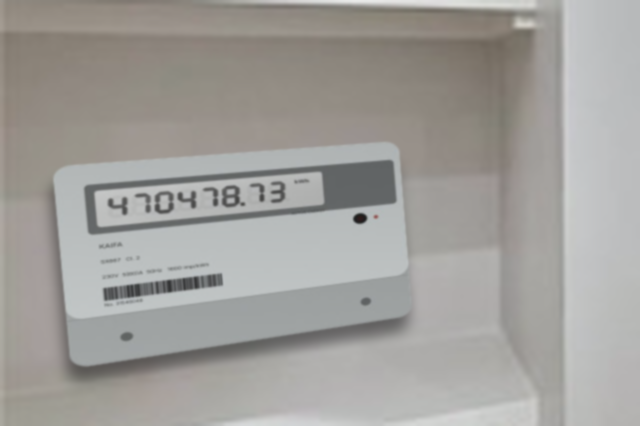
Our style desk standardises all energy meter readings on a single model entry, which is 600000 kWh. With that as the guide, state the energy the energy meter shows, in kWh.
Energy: 470478.73 kWh
